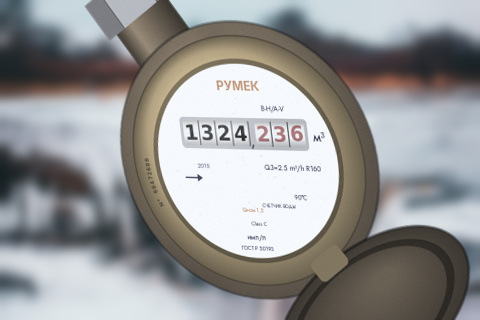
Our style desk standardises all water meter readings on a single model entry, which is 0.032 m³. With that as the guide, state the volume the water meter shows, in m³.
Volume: 1324.236 m³
